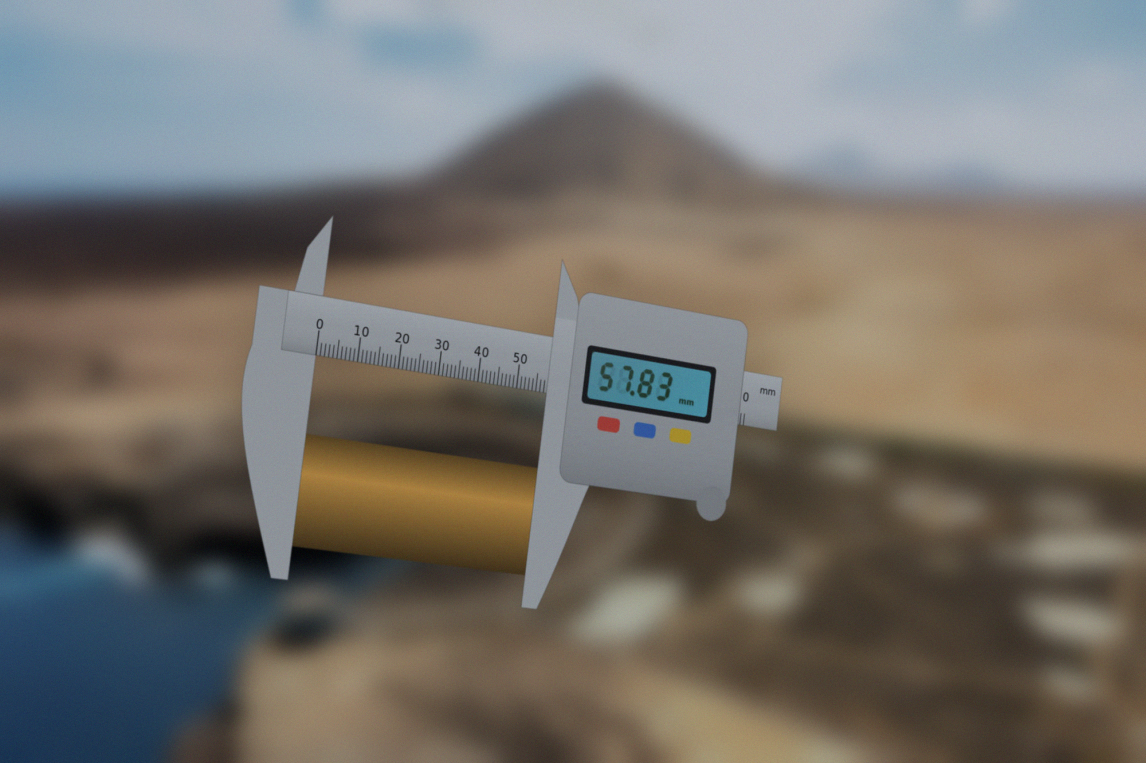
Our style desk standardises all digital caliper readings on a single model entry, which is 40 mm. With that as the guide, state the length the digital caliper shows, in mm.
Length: 57.83 mm
